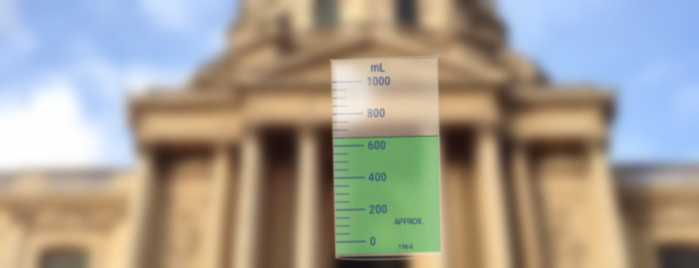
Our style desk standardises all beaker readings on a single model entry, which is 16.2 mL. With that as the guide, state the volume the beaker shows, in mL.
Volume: 650 mL
